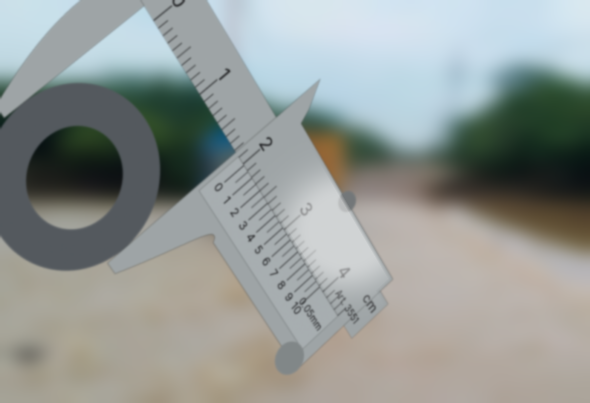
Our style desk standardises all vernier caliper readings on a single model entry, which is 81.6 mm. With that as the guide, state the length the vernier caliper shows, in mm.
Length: 20.2 mm
